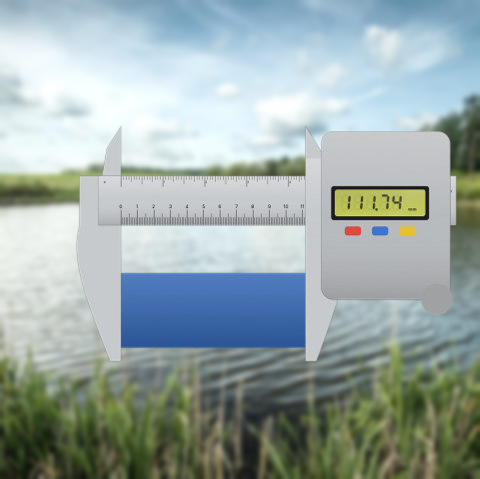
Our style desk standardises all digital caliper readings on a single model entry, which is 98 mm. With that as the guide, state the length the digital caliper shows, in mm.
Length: 111.74 mm
